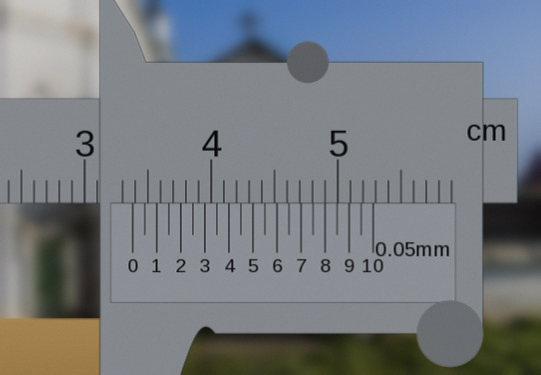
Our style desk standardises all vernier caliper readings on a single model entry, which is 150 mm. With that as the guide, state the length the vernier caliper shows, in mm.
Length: 33.8 mm
